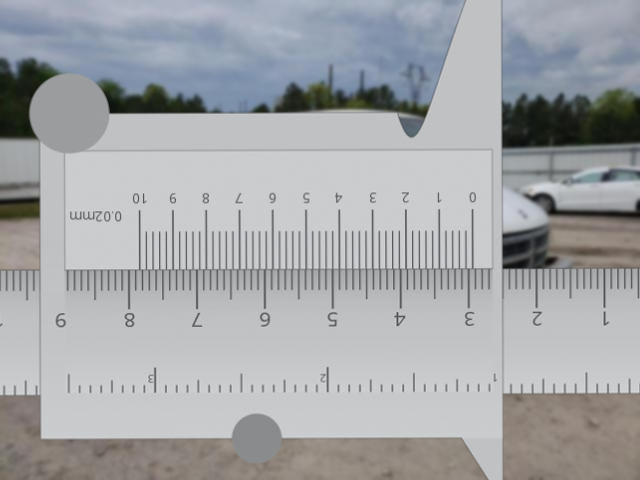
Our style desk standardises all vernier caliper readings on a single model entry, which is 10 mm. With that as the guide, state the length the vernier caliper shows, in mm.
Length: 29.4 mm
